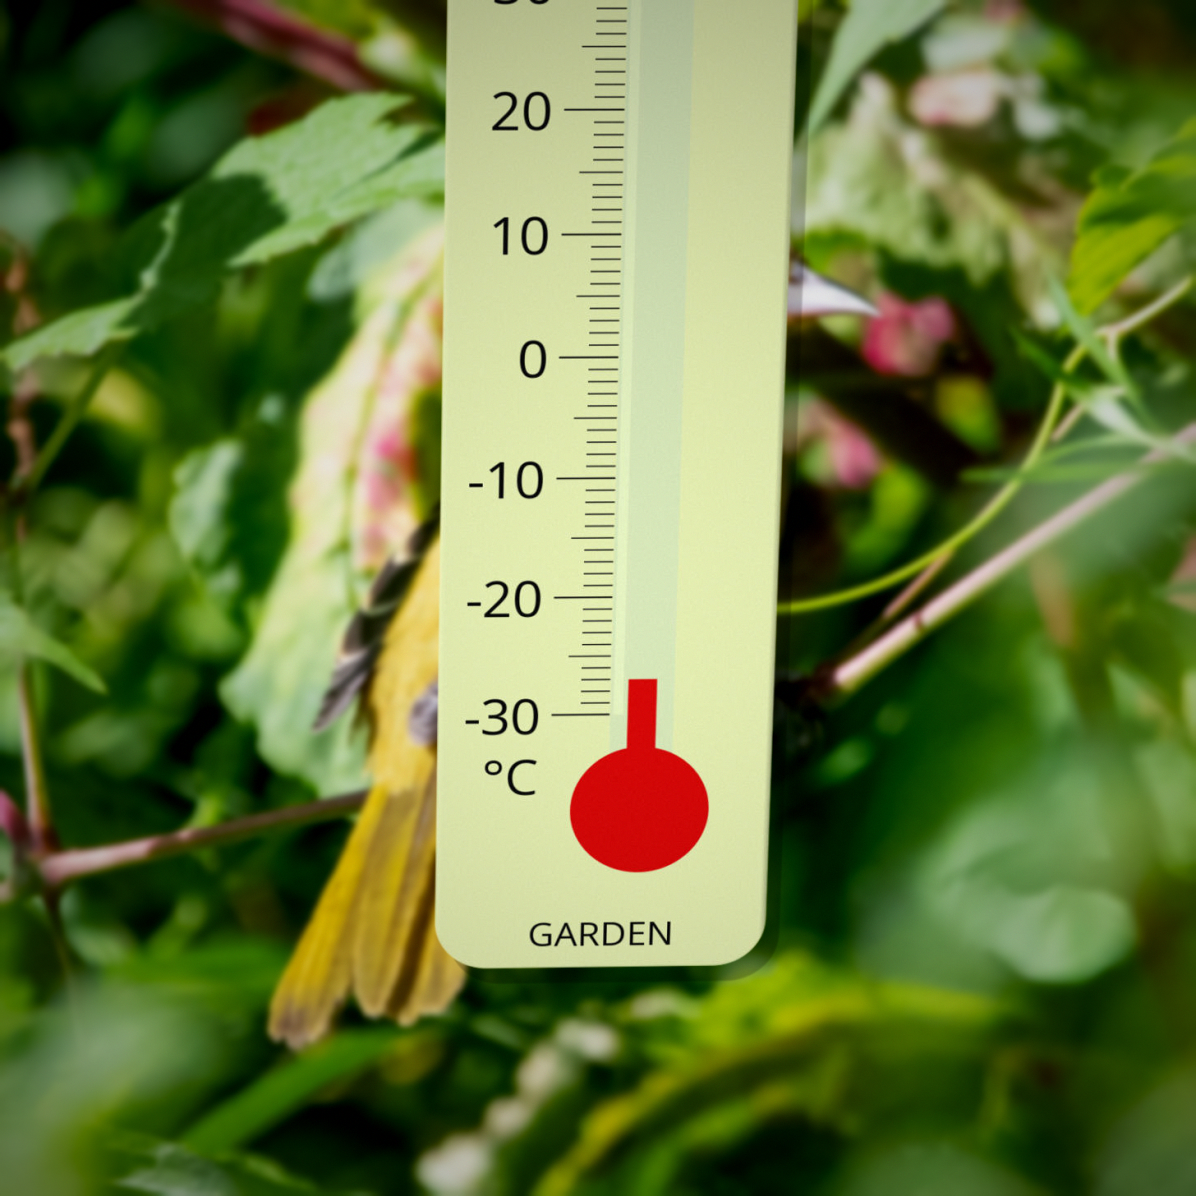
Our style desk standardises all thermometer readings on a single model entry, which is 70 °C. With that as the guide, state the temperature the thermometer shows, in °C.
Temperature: -27 °C
